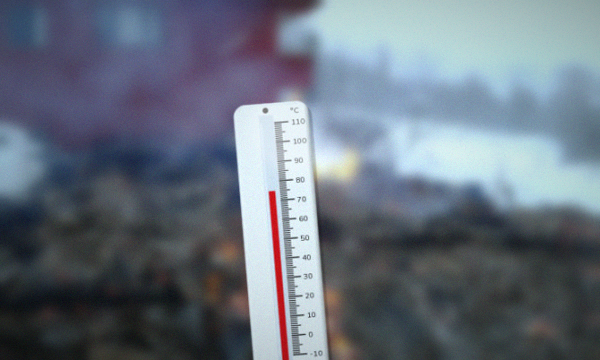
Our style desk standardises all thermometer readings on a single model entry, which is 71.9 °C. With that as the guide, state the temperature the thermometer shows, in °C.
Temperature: 75 °C
